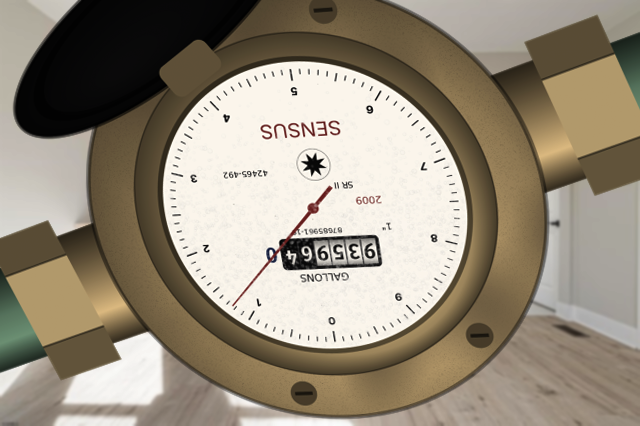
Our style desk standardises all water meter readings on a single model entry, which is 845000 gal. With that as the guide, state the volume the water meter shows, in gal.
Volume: 9359641.2 gal
